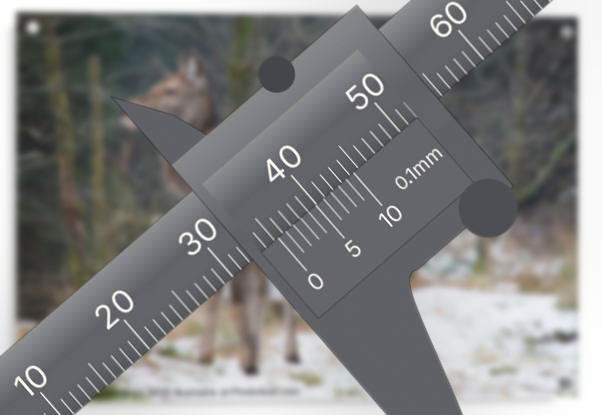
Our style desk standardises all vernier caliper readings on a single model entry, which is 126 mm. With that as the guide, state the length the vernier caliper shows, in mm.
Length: 35.4 mm
